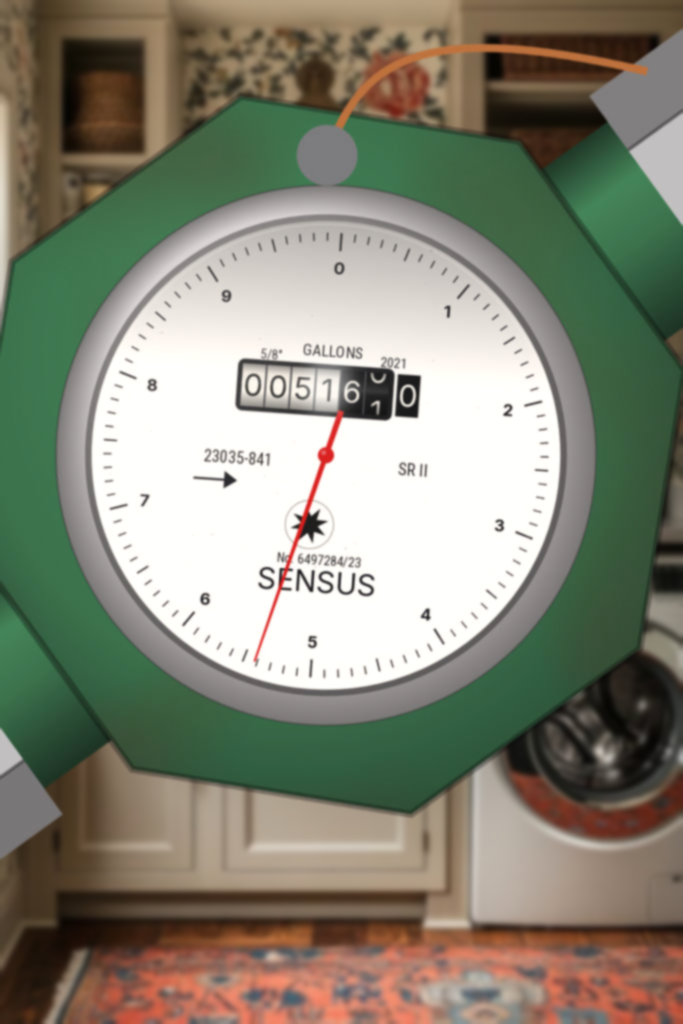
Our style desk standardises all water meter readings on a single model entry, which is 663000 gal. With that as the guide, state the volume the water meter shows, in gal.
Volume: 51605.4 gal
